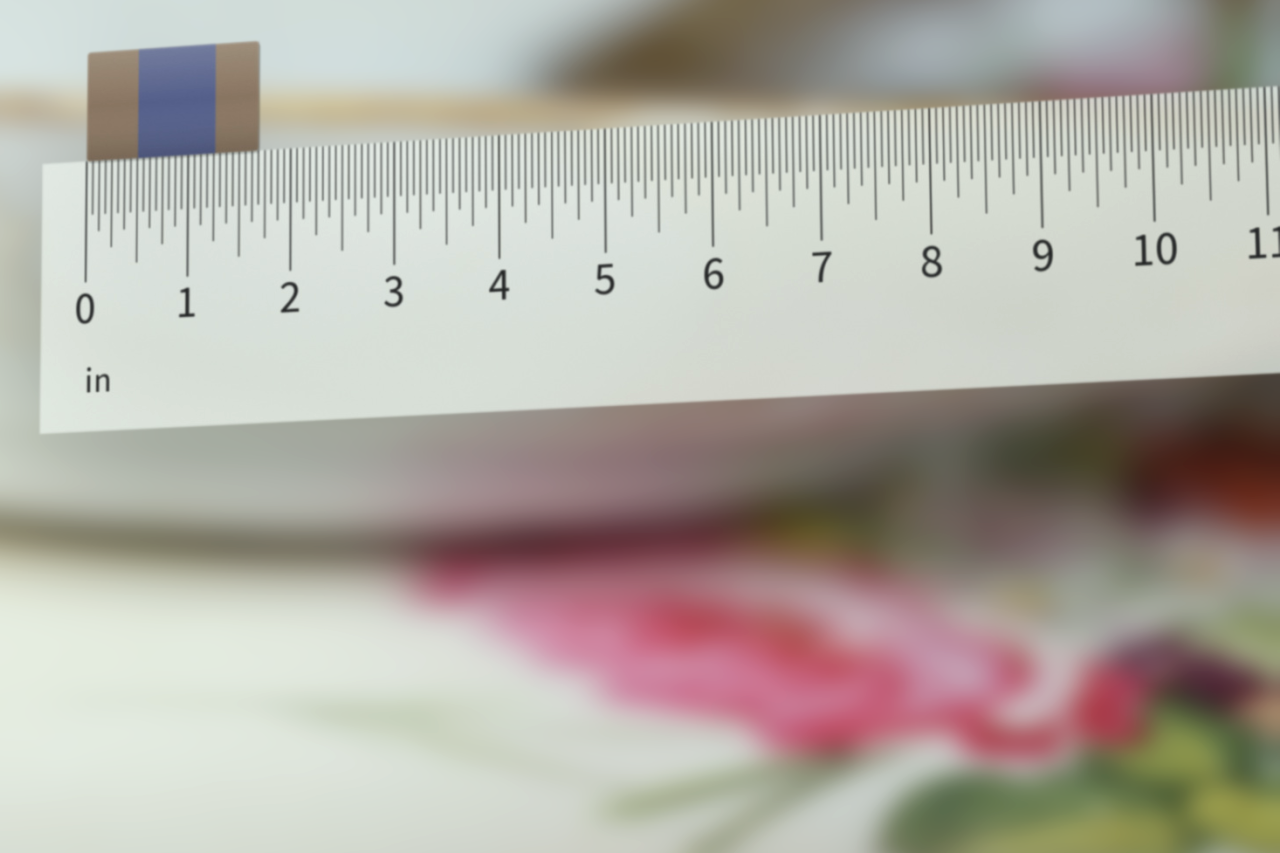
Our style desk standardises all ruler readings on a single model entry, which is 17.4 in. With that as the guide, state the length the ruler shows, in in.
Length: 1.6875 in
